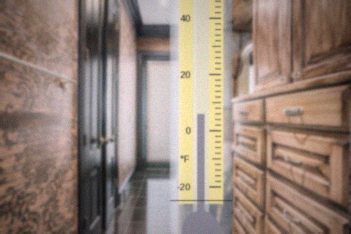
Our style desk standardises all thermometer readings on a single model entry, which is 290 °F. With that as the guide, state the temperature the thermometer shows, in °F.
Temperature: 6 °F
